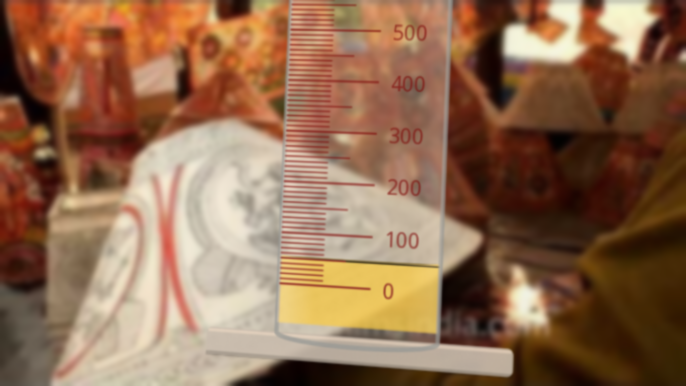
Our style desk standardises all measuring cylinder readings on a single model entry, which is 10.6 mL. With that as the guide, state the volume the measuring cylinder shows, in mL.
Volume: 50 mL
